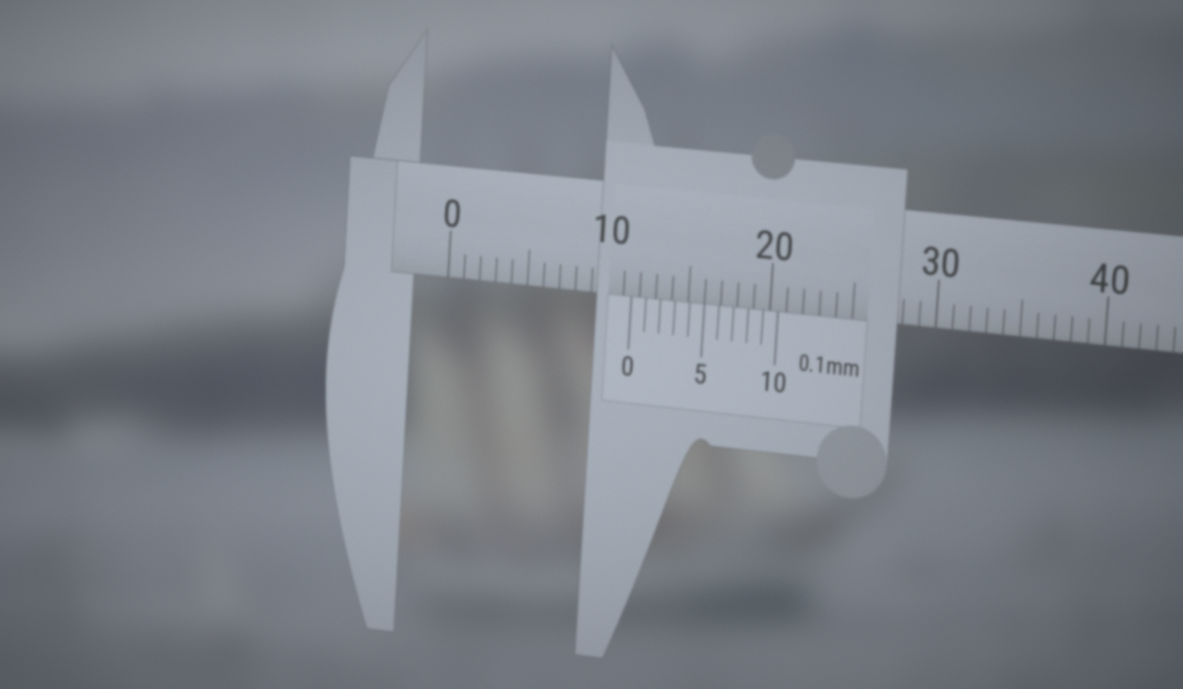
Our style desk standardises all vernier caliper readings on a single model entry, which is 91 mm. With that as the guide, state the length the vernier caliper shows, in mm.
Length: 11.5 mm
